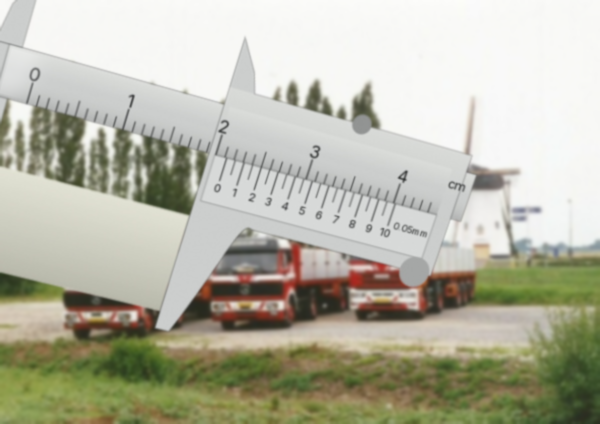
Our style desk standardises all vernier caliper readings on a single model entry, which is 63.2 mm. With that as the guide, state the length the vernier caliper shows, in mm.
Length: 21.2 mm
